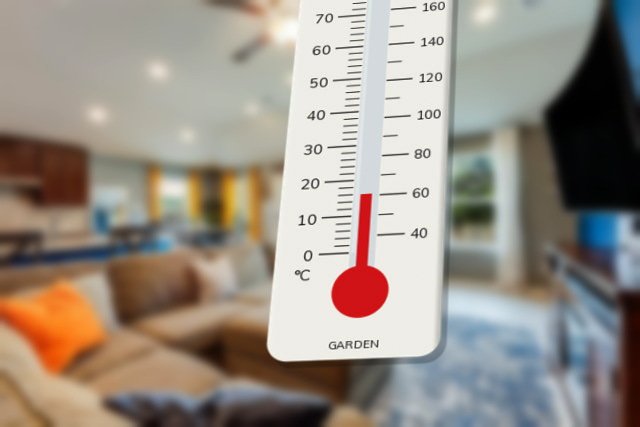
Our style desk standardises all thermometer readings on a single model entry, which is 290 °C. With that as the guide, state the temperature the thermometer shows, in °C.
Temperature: 16 °C
